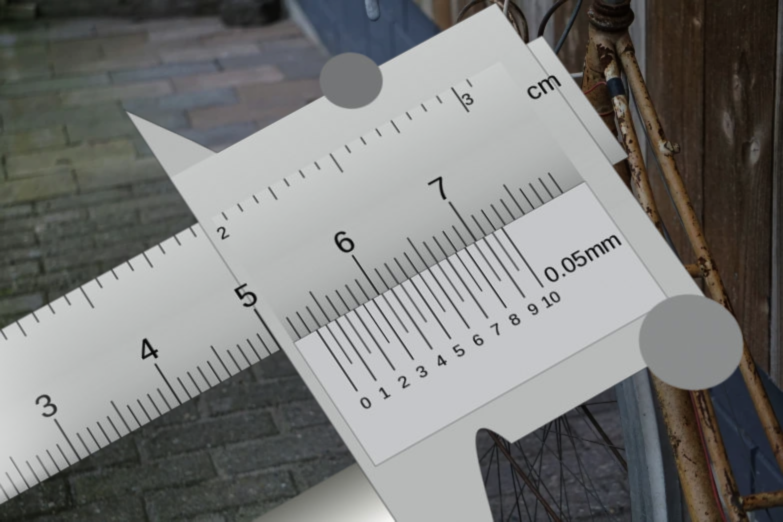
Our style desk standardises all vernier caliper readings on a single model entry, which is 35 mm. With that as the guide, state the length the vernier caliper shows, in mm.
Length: 53.6 mm
